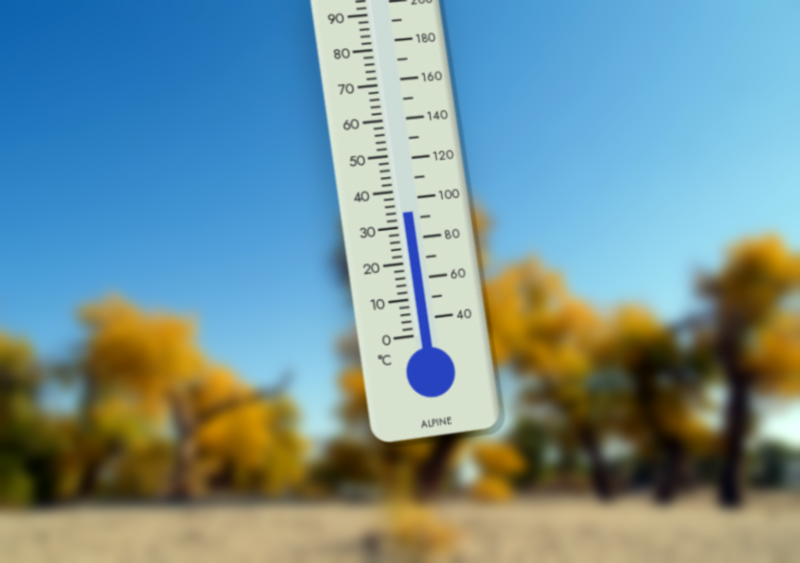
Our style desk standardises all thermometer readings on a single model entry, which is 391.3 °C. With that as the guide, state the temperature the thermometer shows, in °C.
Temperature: 34 °C
